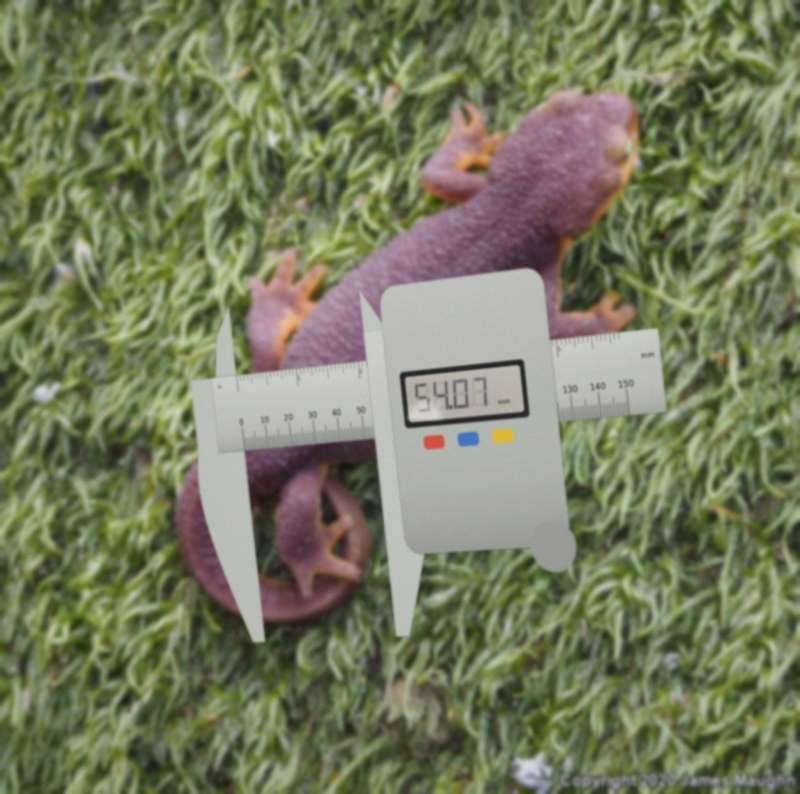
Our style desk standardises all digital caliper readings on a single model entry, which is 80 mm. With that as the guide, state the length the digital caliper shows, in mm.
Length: 54.07 mm
